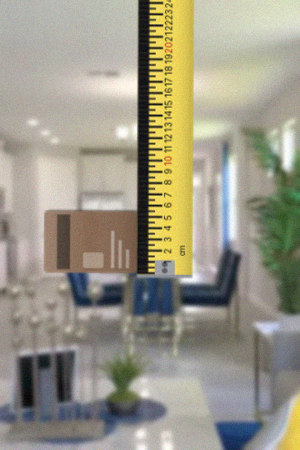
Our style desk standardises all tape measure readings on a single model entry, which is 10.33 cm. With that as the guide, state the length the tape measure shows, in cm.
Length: 5.5 cm
